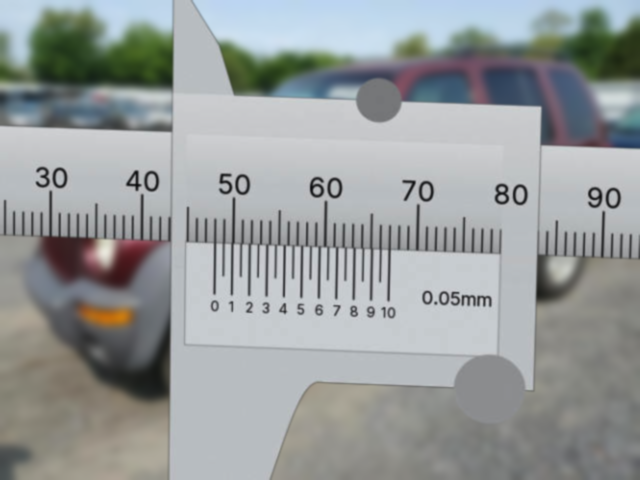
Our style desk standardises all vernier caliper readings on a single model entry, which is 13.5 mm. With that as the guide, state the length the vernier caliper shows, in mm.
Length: 48.0 mm
